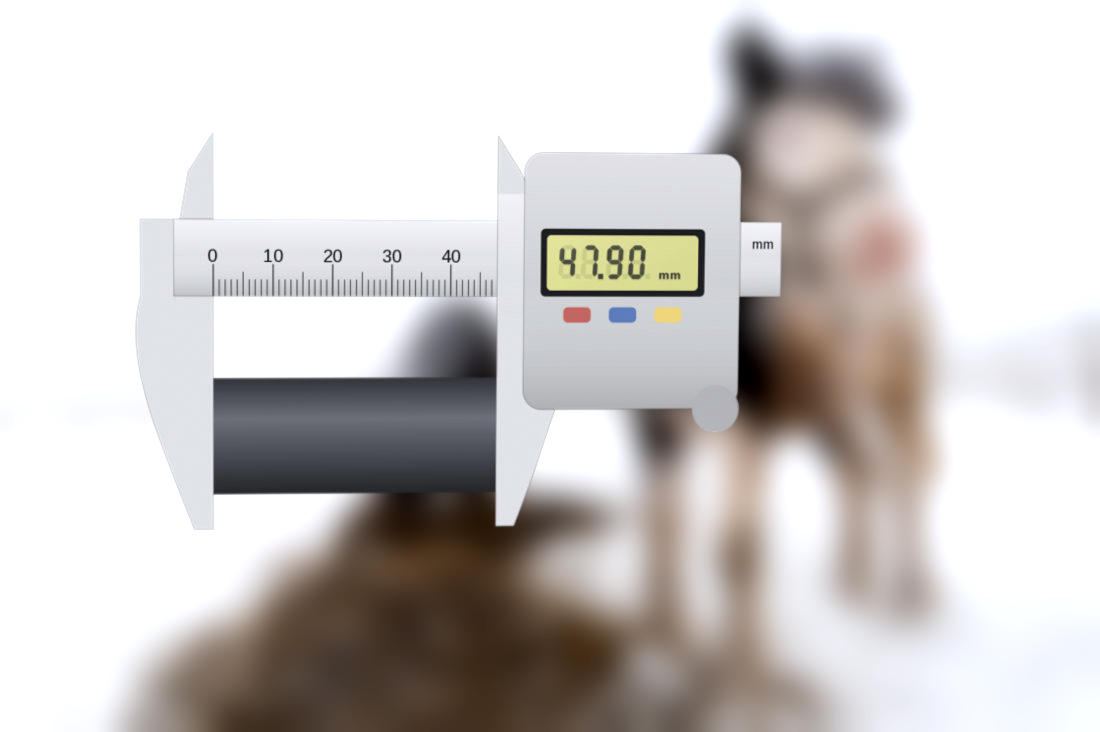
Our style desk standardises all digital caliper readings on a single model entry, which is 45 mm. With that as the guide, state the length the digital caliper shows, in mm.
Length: 47.90 mm
